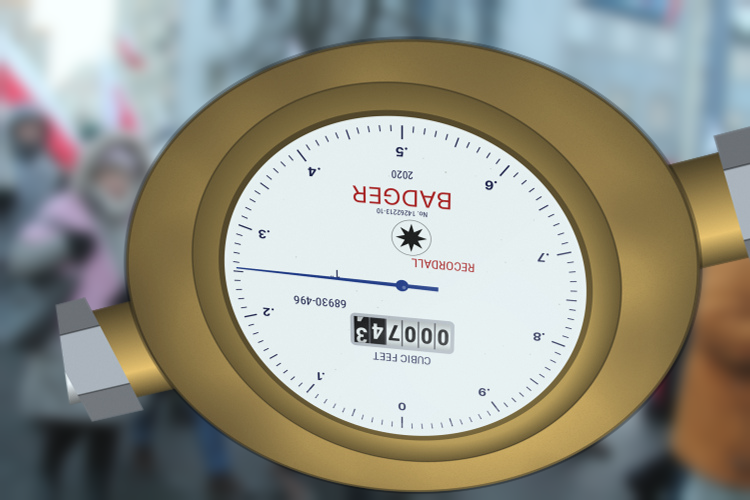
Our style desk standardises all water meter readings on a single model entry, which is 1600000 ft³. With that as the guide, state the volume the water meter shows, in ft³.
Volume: 743.25 ft³
